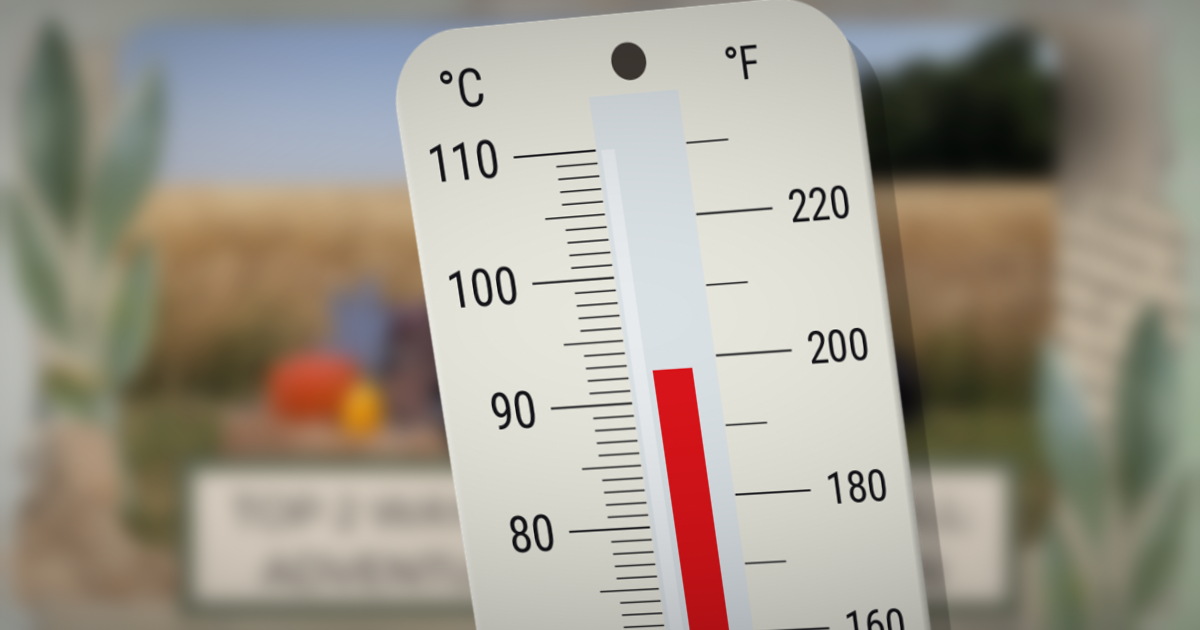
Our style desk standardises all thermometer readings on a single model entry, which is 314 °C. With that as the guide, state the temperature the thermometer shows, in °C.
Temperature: 92.5 °C
